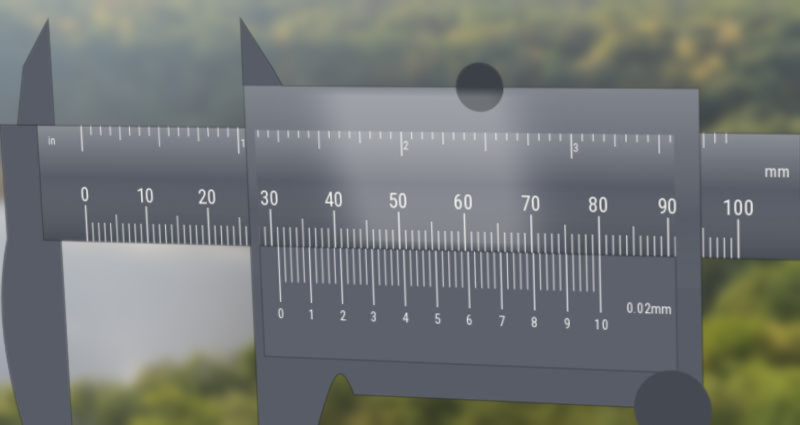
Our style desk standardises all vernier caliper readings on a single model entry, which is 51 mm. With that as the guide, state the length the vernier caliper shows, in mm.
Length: 31.0 mm
